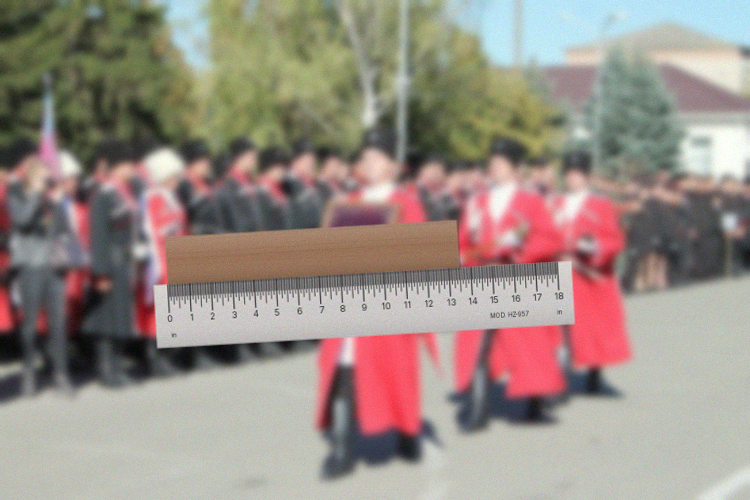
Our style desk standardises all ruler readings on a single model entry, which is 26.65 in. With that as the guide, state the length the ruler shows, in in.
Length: 13.5 in
